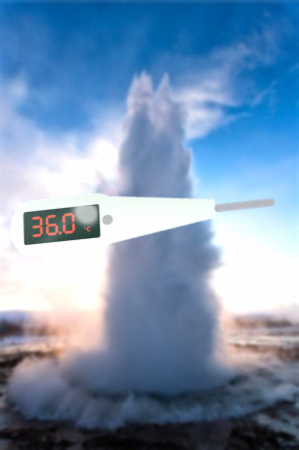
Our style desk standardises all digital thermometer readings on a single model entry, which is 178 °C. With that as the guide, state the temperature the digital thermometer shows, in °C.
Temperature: 36.0 °C
